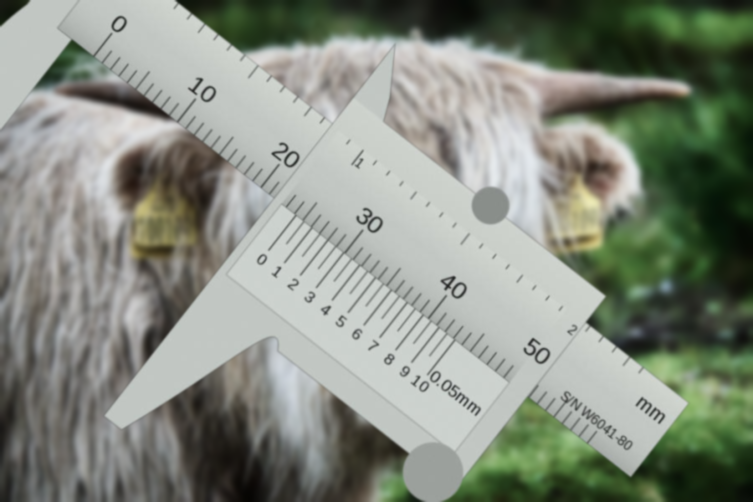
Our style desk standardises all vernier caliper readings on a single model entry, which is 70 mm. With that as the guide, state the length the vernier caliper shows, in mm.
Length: 24.2 mm
